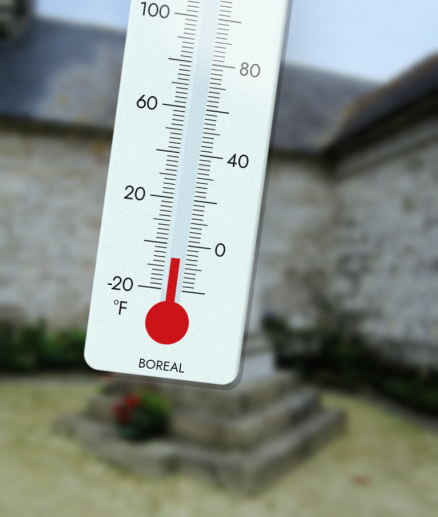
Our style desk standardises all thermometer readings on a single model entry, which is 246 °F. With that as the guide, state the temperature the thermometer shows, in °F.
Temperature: -6 °F
